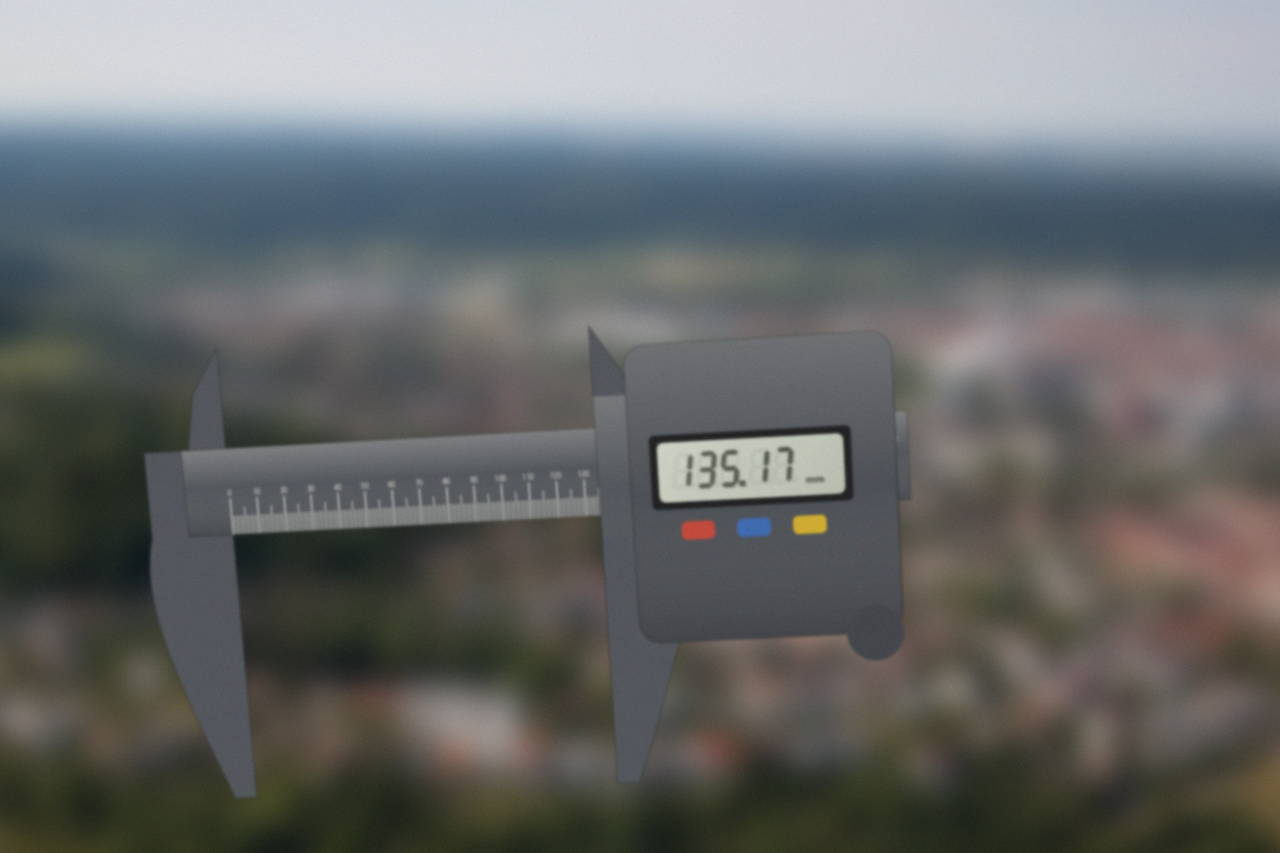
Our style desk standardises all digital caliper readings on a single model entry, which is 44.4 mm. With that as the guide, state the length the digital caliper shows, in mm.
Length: 135.17 mm
